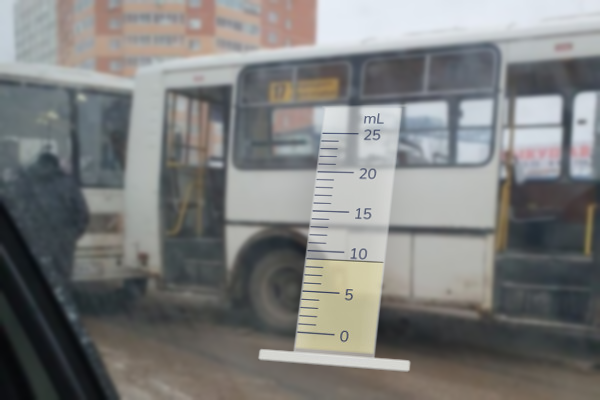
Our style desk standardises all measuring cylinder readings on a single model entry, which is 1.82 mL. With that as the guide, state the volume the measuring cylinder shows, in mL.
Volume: 9 mL
